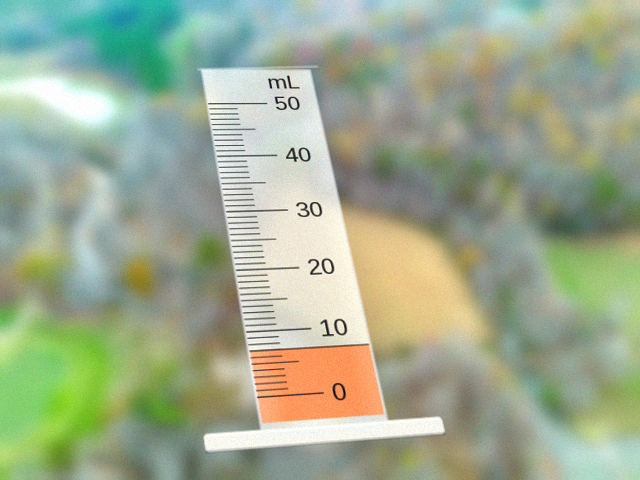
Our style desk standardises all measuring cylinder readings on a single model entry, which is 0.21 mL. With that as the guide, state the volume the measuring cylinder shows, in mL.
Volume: 7 mL
